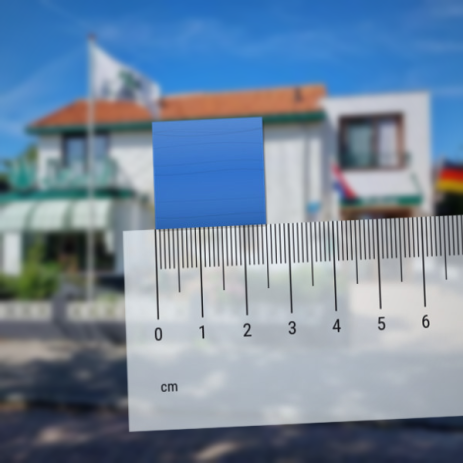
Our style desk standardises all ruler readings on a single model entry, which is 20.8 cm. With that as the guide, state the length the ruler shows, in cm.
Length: 2.5 cm
